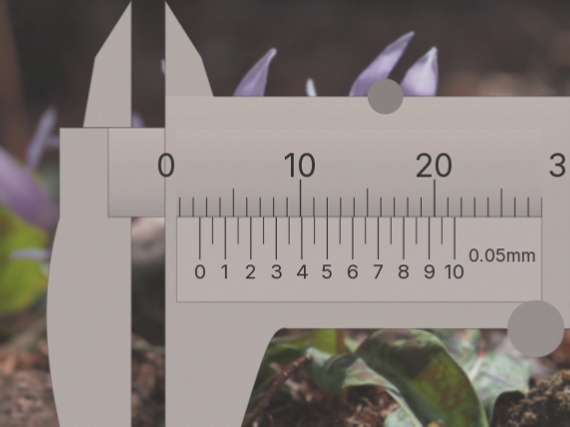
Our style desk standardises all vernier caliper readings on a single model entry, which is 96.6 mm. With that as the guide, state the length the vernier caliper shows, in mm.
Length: 2.5 mm
